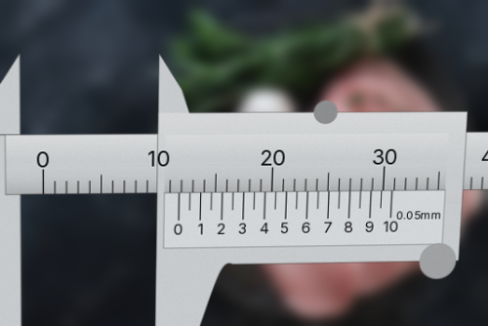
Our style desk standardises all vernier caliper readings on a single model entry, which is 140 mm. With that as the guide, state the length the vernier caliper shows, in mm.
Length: 11.8 mm
